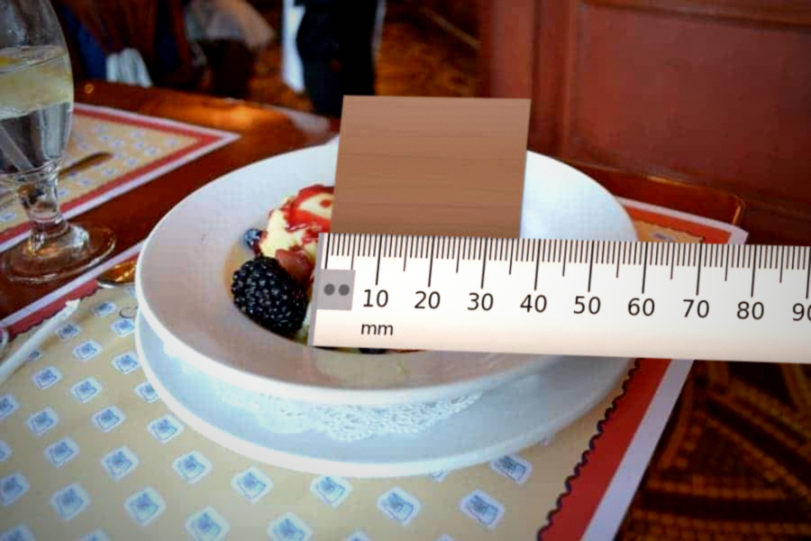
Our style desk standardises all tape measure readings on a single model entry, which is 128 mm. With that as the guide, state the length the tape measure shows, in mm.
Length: 36 mm
